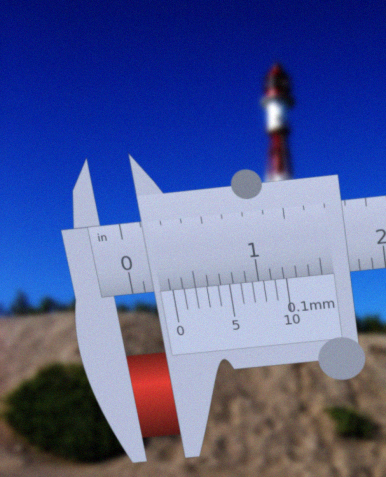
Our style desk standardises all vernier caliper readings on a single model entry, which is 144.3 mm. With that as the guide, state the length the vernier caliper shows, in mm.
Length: 3.2 mm
